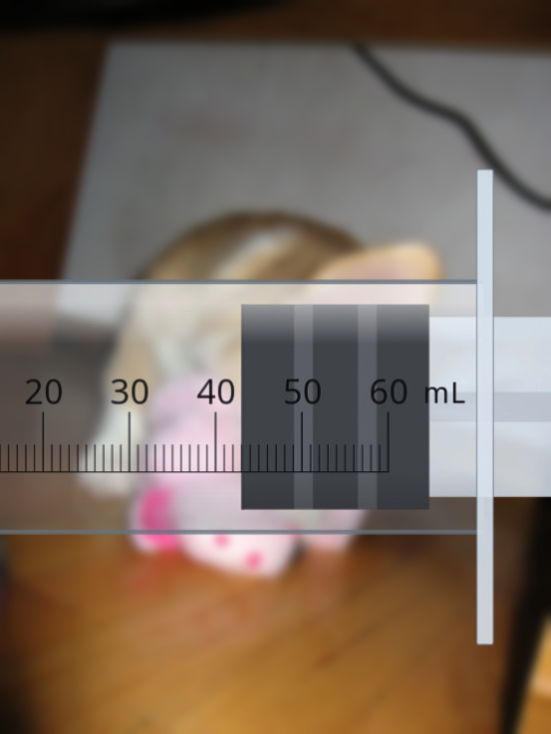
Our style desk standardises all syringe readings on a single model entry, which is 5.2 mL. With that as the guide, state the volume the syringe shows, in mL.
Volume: 43 mL
